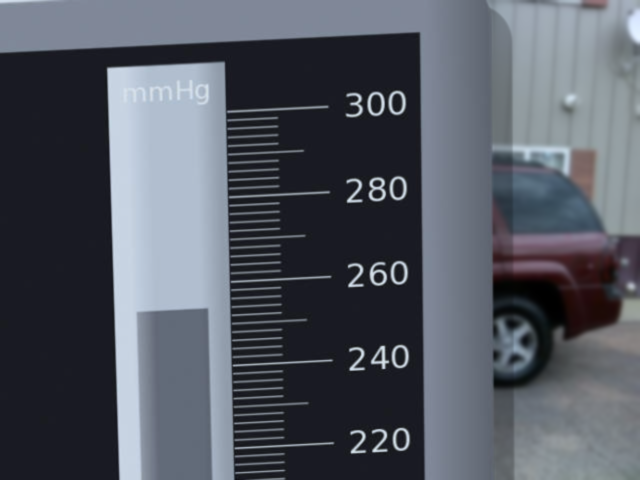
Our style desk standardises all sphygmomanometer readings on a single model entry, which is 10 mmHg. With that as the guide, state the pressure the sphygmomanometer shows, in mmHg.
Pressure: 254 mmHg
